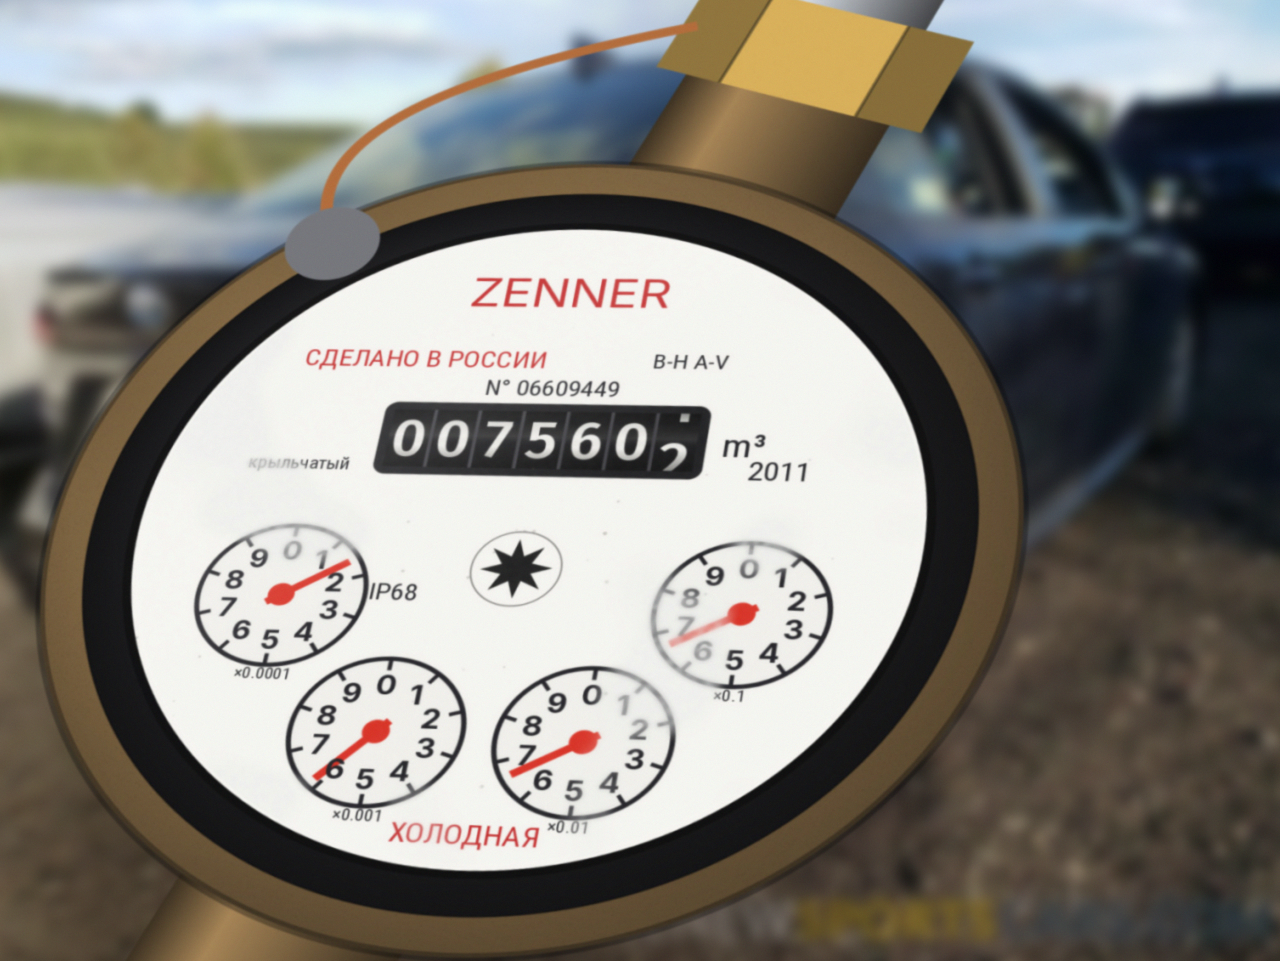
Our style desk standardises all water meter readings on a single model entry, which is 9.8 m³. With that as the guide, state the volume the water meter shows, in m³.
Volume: 75601.6661 m³
